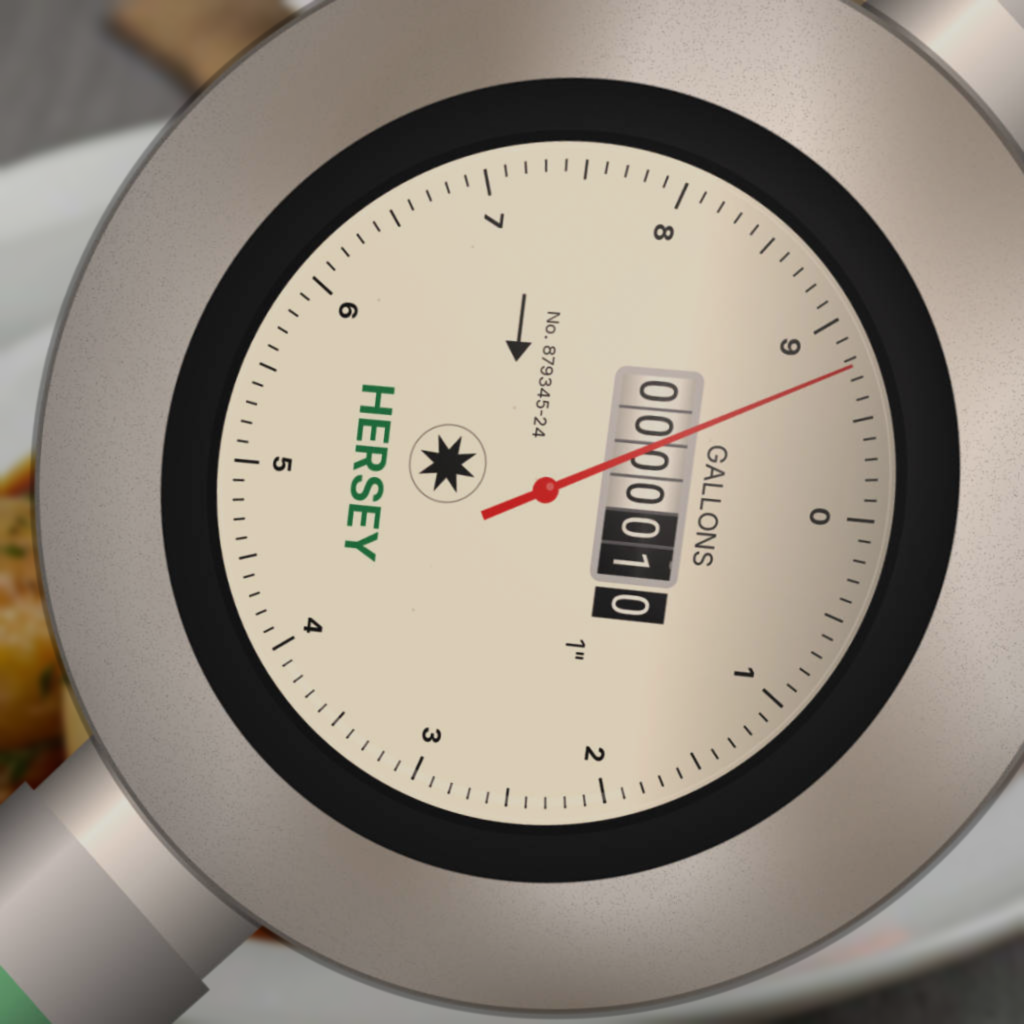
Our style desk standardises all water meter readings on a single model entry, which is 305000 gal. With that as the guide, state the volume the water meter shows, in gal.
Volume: 9.2 gal
